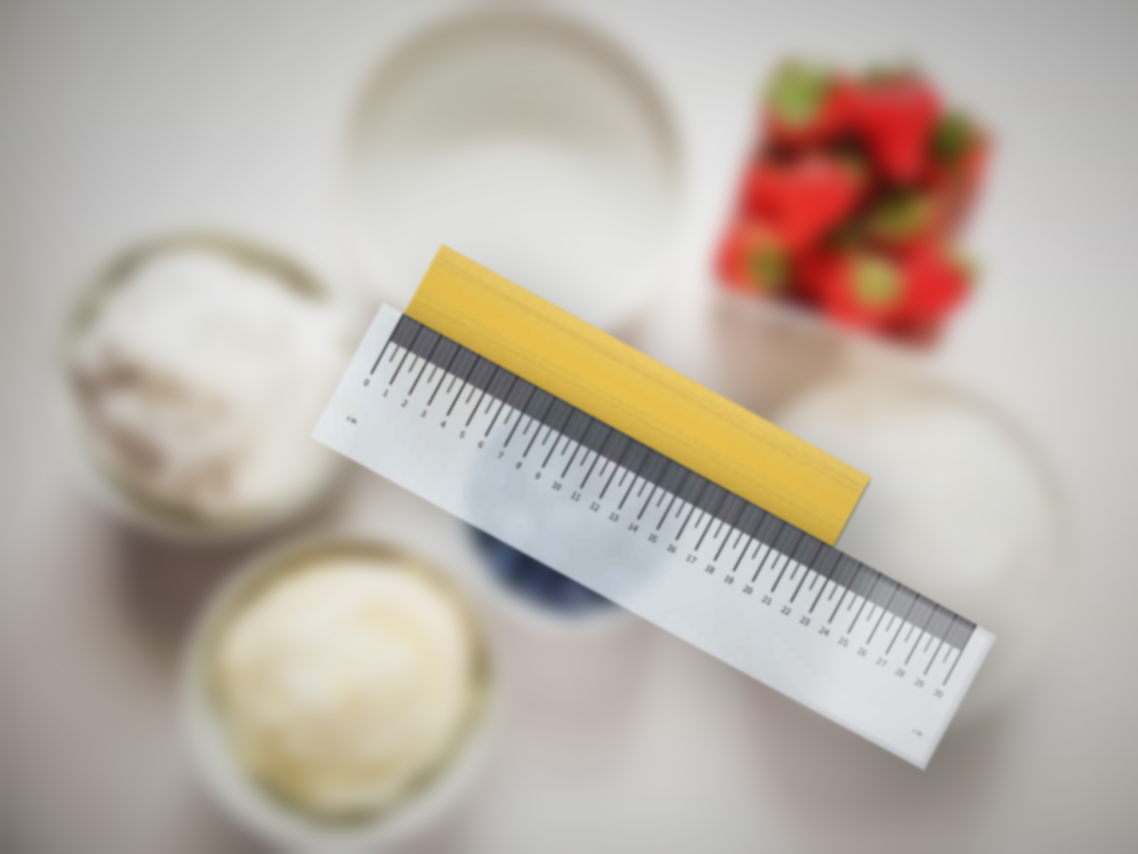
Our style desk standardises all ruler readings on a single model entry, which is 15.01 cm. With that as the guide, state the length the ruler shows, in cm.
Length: 22.5 cm
